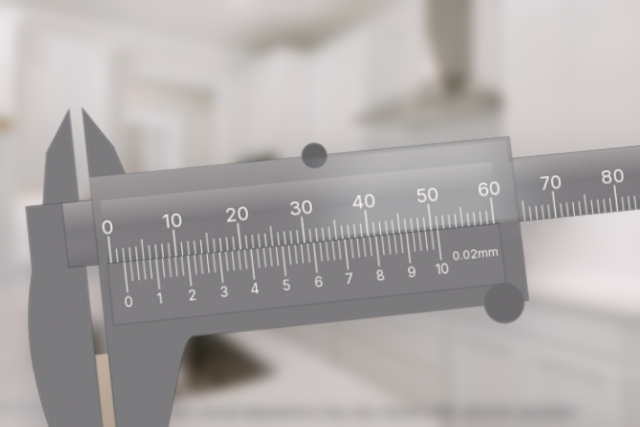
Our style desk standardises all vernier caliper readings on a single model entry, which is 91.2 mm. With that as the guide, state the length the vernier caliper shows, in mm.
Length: 2.0 mm
